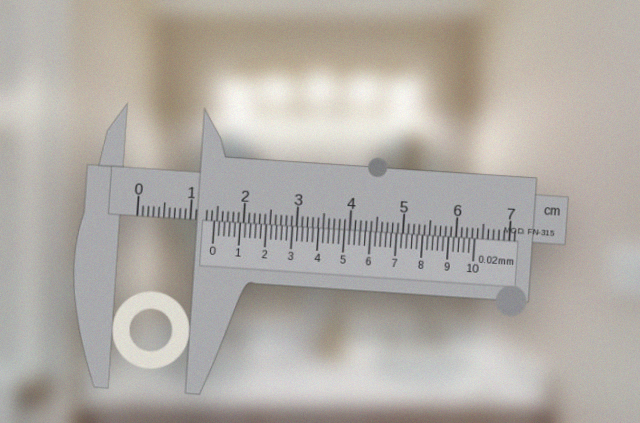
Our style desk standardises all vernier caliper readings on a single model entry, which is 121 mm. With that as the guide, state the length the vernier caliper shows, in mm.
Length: 14.5 mm
